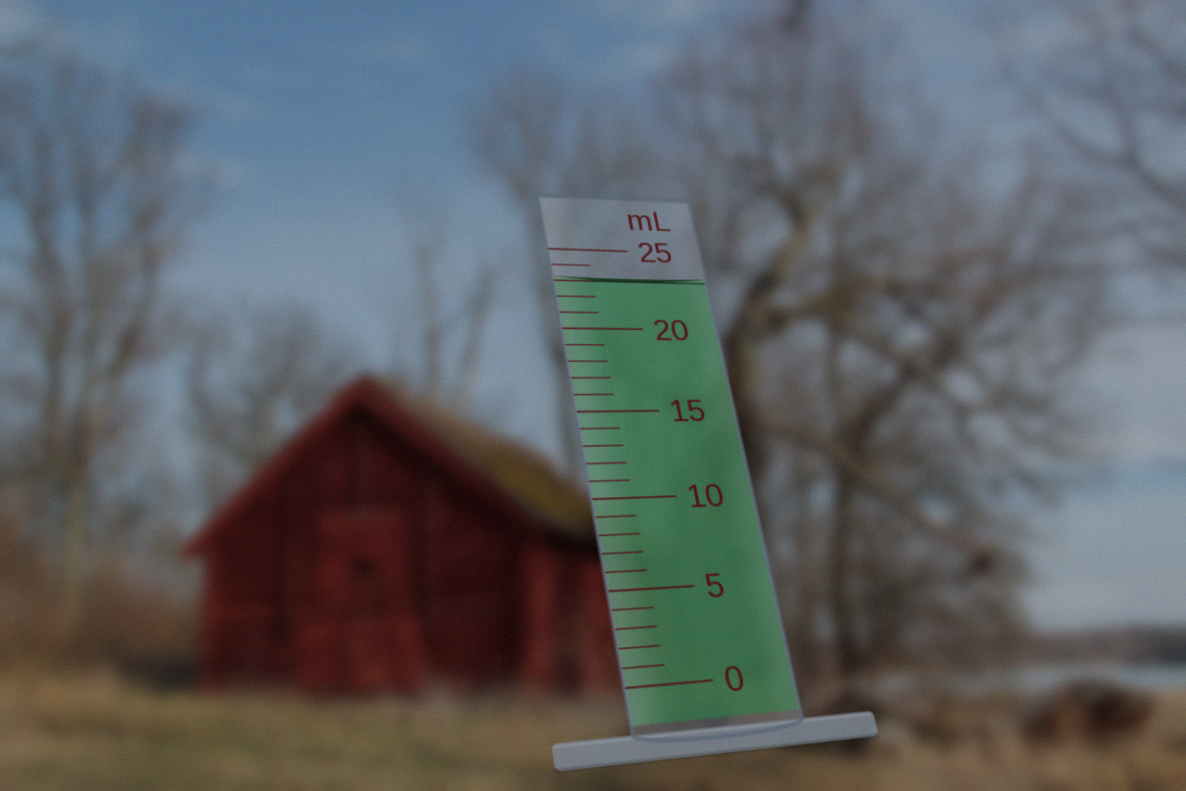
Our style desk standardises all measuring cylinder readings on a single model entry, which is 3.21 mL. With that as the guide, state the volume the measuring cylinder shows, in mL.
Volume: 23 mL
